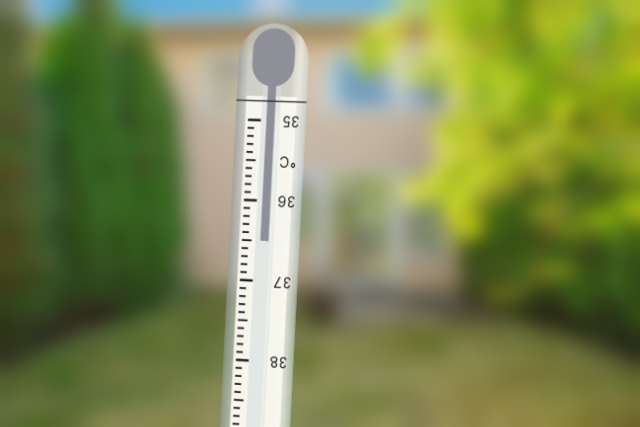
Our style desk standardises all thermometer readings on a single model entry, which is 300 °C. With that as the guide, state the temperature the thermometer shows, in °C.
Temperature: 36.5 °C
